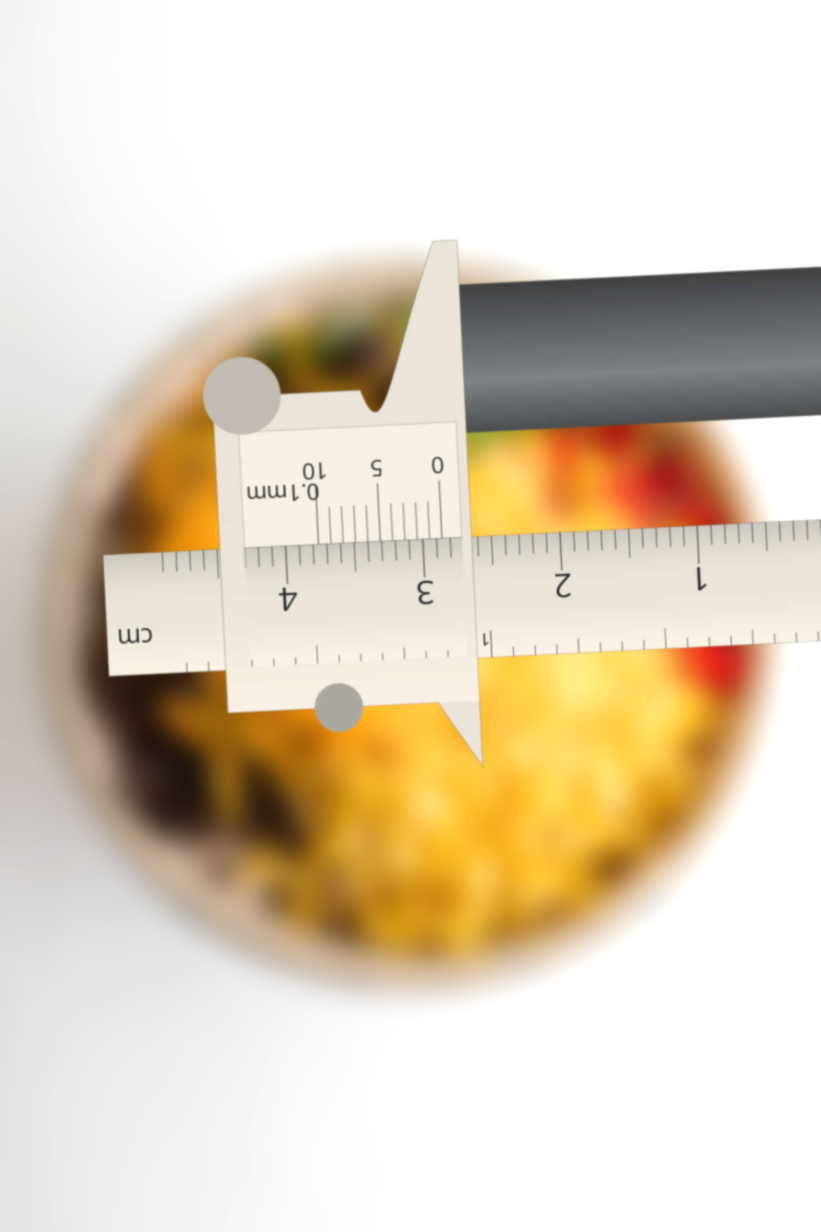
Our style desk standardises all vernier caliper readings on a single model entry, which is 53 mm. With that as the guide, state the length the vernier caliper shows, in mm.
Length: 28.6 mm
